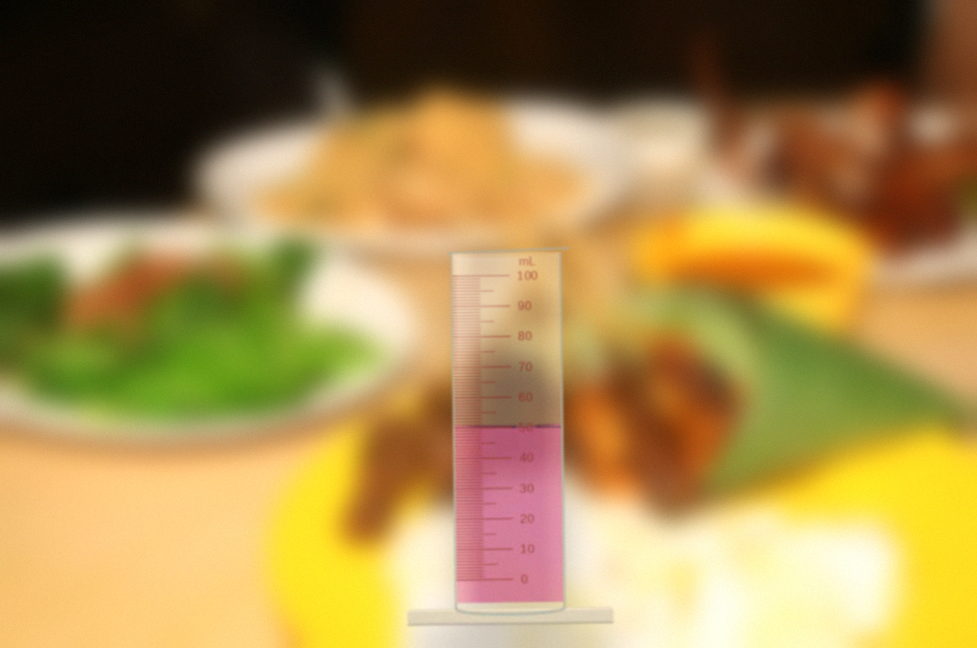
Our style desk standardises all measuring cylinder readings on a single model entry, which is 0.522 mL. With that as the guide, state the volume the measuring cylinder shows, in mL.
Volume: 50 mL
